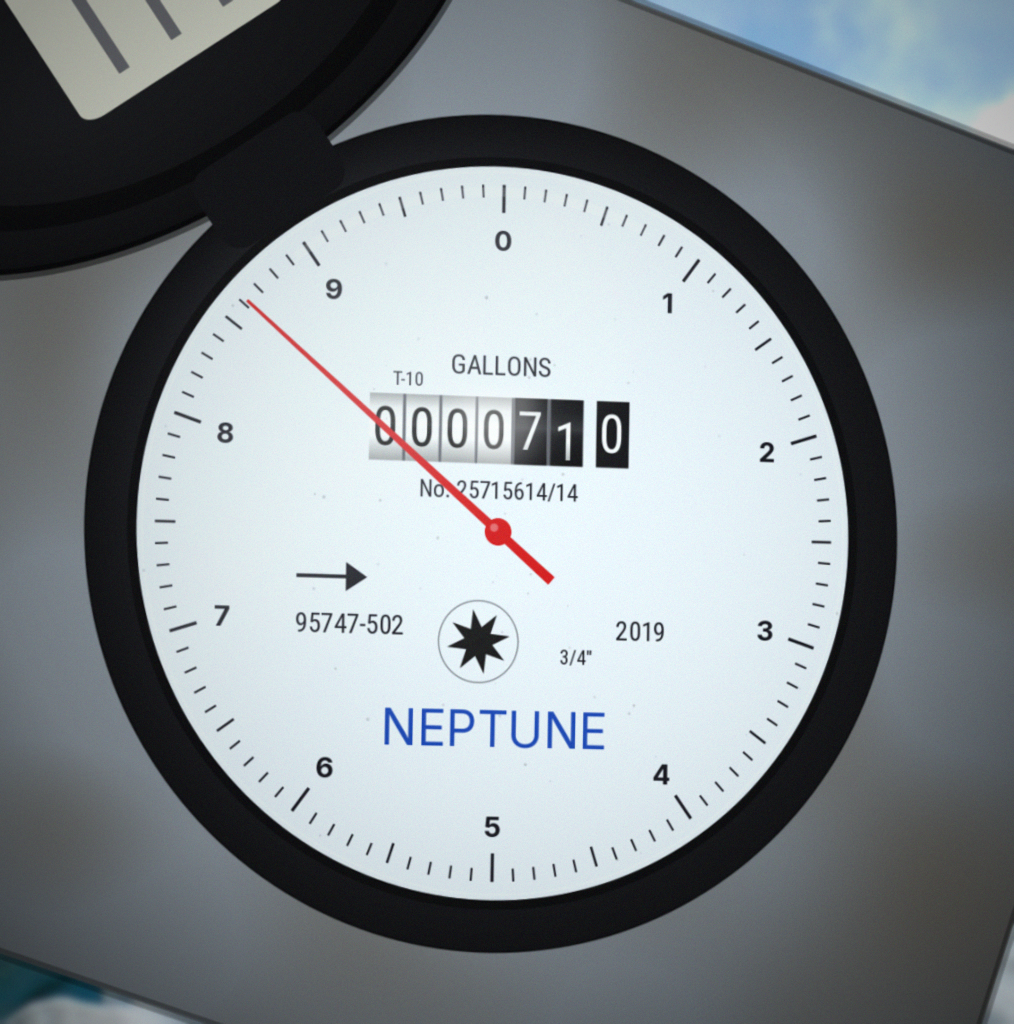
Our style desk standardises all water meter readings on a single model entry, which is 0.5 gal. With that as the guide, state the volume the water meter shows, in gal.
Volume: 708.6 gal
